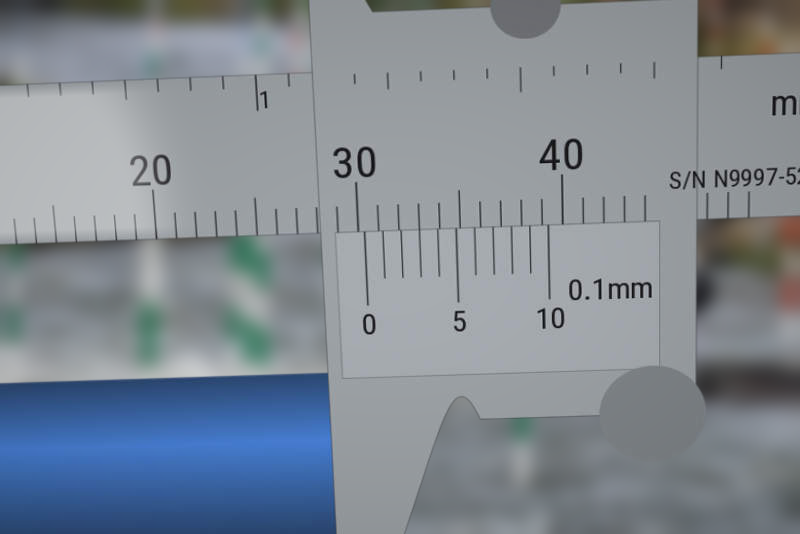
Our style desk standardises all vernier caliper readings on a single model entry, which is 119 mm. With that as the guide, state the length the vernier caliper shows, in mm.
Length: 30.3 mm
